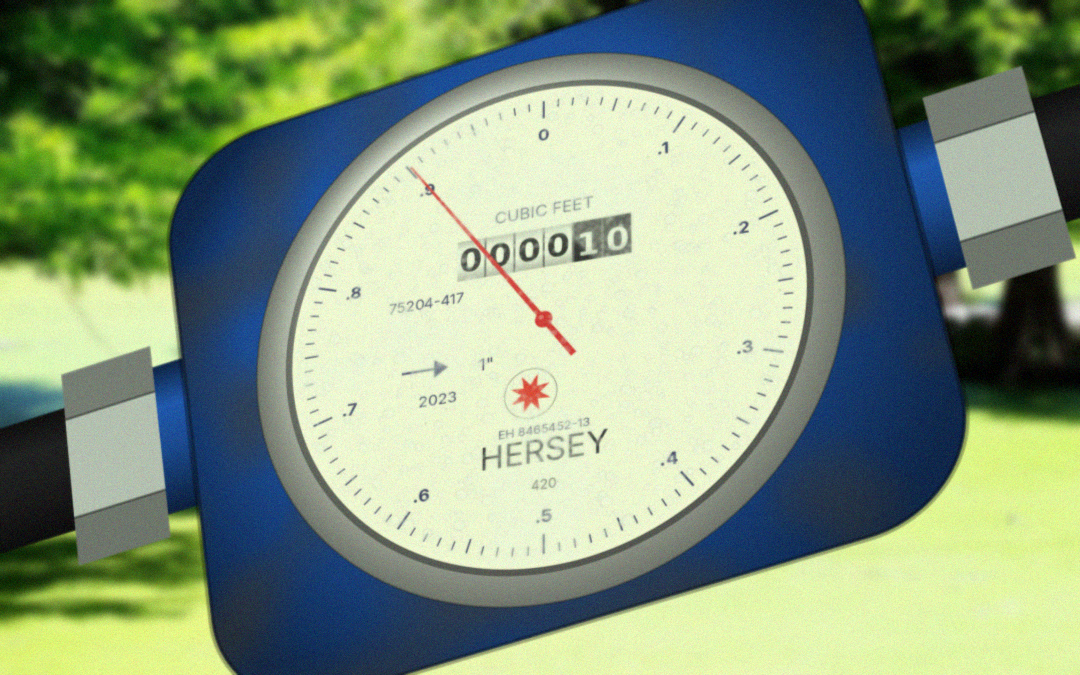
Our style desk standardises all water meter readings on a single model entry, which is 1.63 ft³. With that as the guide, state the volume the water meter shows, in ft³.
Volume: 9.90 ft³
